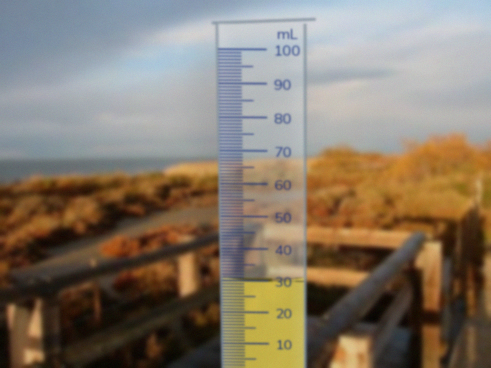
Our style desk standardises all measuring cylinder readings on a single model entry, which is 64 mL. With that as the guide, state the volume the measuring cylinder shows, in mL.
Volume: 30 mL
